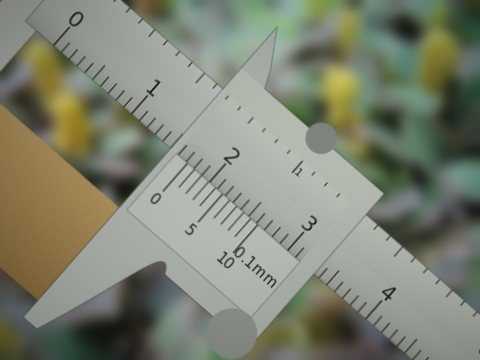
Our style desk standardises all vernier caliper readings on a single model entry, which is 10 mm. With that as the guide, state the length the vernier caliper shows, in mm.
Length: 17.2 mm
